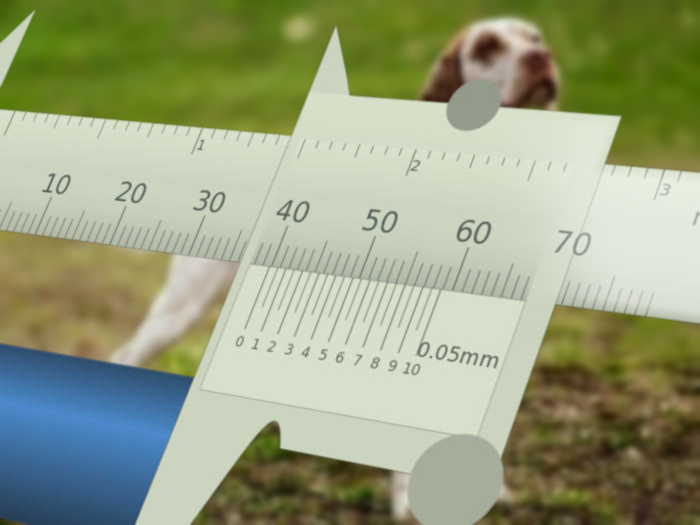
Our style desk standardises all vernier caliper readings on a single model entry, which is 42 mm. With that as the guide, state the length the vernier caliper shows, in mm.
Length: 39.8 mm
